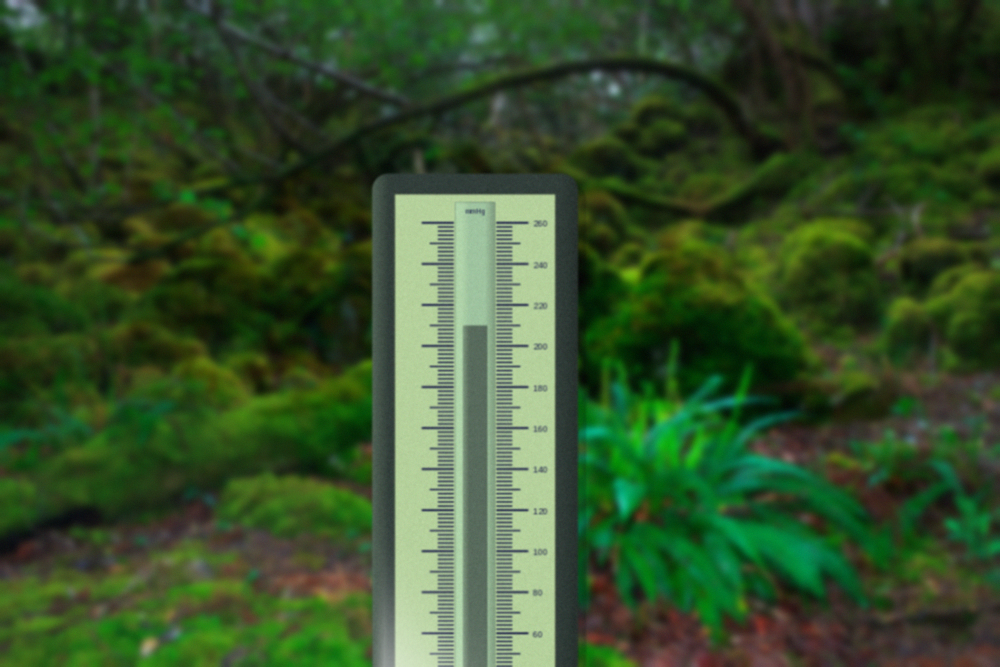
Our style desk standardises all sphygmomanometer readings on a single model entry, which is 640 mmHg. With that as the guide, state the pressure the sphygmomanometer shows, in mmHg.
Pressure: 210 mmHg
